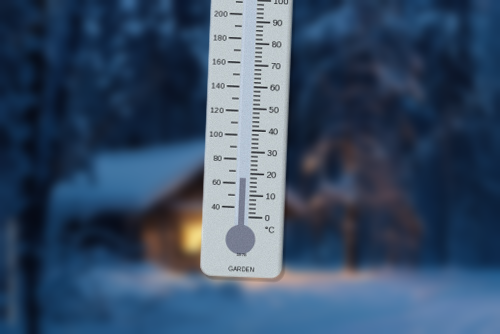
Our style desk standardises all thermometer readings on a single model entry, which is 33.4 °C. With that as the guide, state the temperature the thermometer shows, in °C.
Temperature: 18 °C
